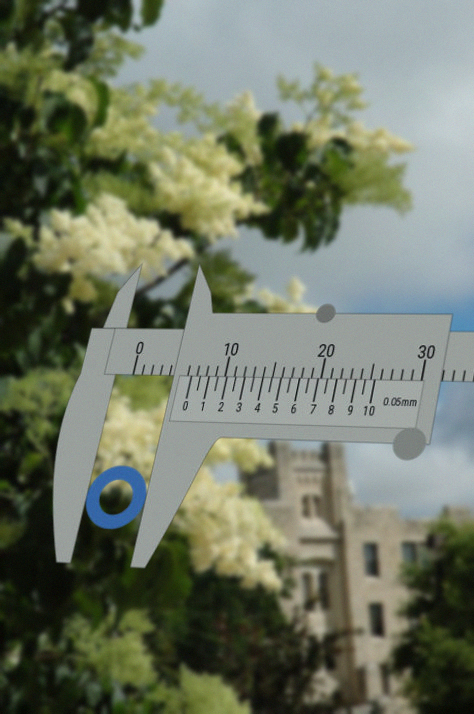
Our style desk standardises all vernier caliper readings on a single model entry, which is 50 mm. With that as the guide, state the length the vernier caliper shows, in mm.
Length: 6.4 mm
